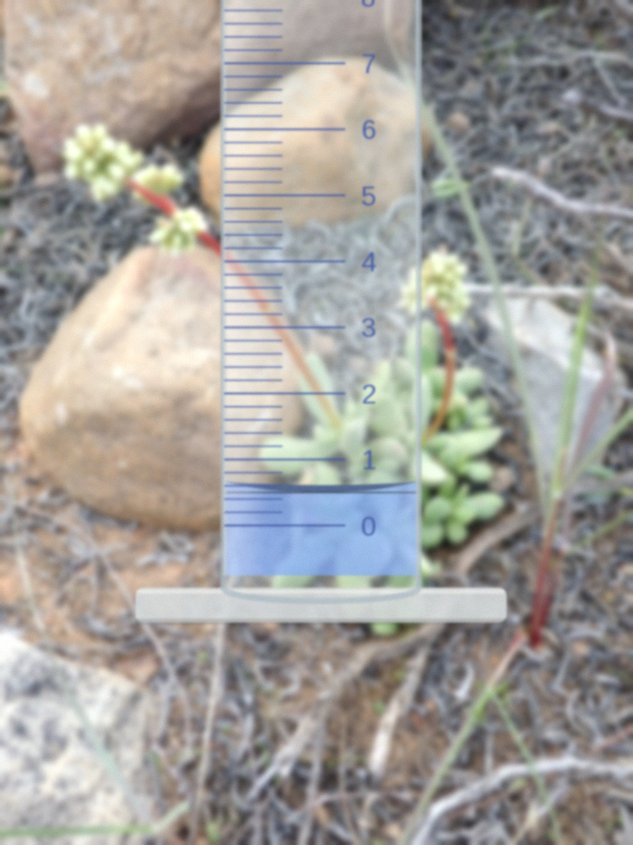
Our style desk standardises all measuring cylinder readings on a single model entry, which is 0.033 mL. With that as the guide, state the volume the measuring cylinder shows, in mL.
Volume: 0.5 mL
